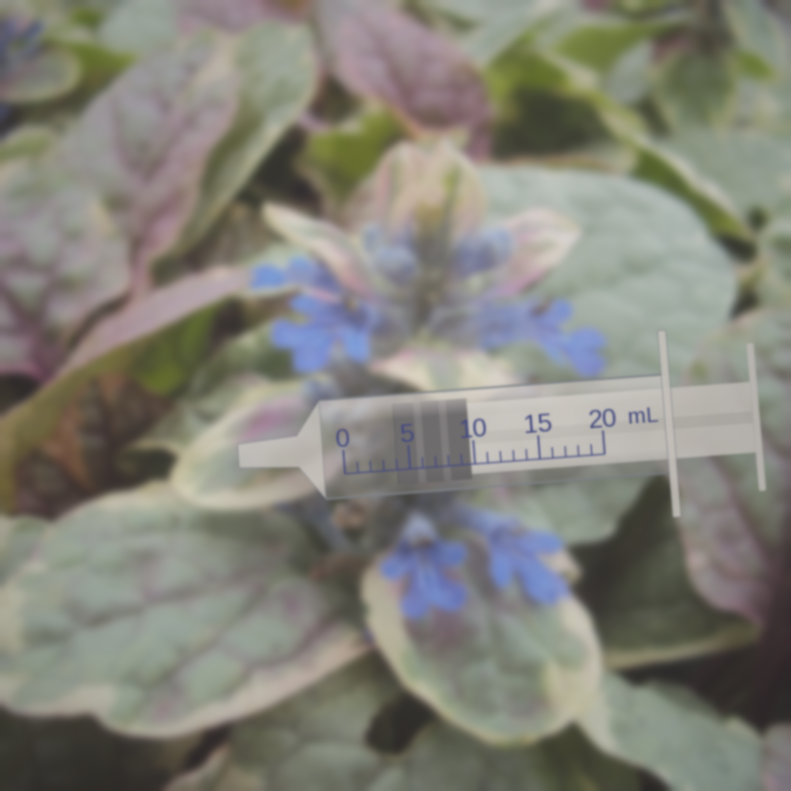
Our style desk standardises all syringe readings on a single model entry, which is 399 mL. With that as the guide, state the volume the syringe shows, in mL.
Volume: 4 mL
